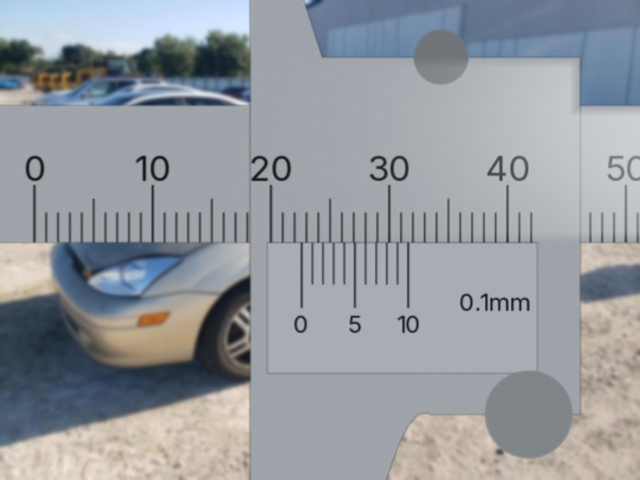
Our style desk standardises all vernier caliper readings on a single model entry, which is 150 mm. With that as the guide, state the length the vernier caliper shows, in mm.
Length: 22.6 mm
